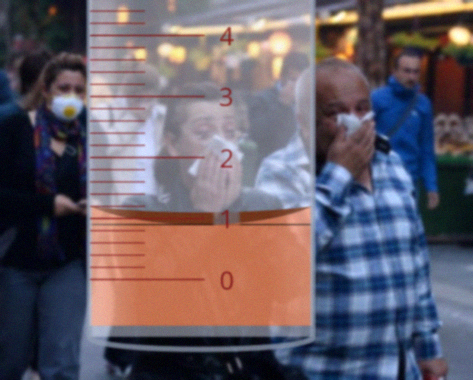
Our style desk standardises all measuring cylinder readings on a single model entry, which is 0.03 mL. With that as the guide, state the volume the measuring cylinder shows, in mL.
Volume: 0.9 mL
